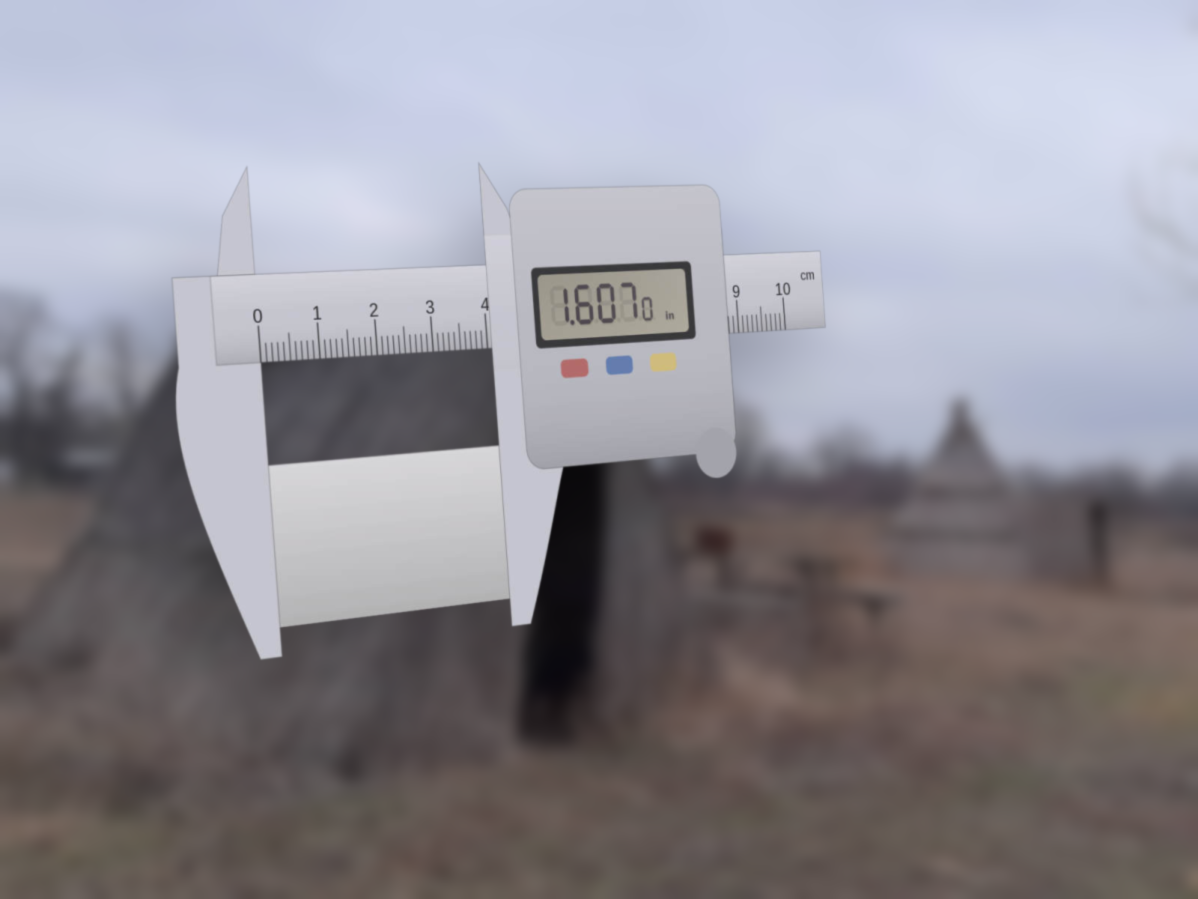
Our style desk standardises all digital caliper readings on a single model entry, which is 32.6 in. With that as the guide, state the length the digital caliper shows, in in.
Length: 1.6070 in
